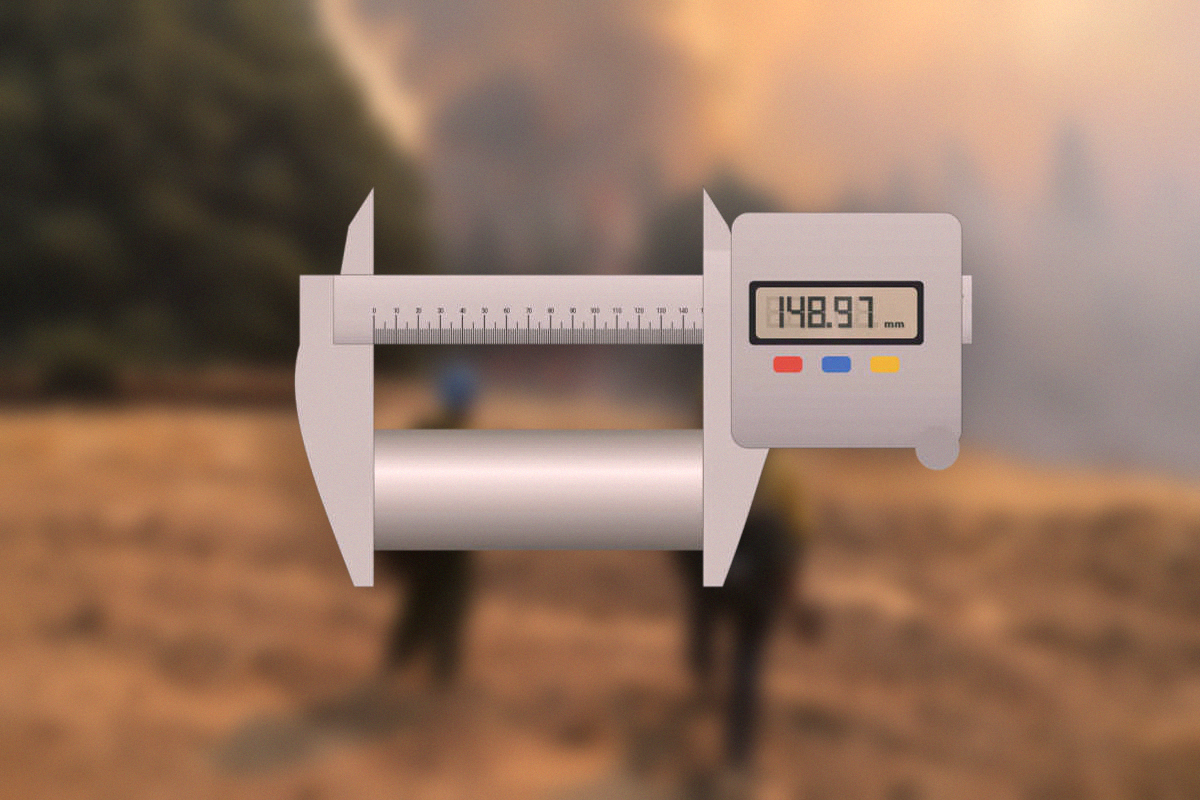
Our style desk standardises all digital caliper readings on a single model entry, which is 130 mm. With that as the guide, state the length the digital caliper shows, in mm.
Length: 148.97 mm
